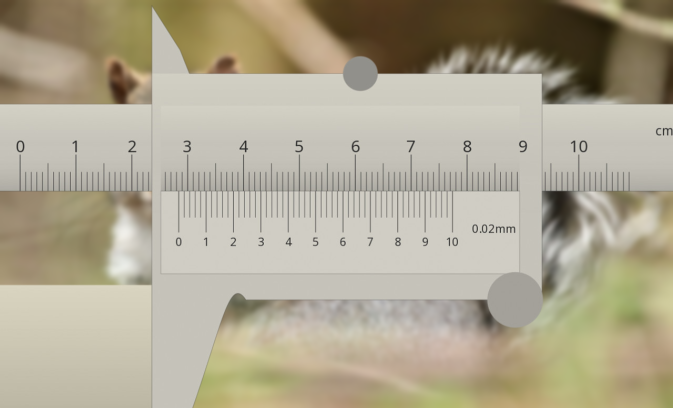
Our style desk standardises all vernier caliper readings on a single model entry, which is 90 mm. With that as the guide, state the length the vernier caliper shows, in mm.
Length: 28.4 mm
